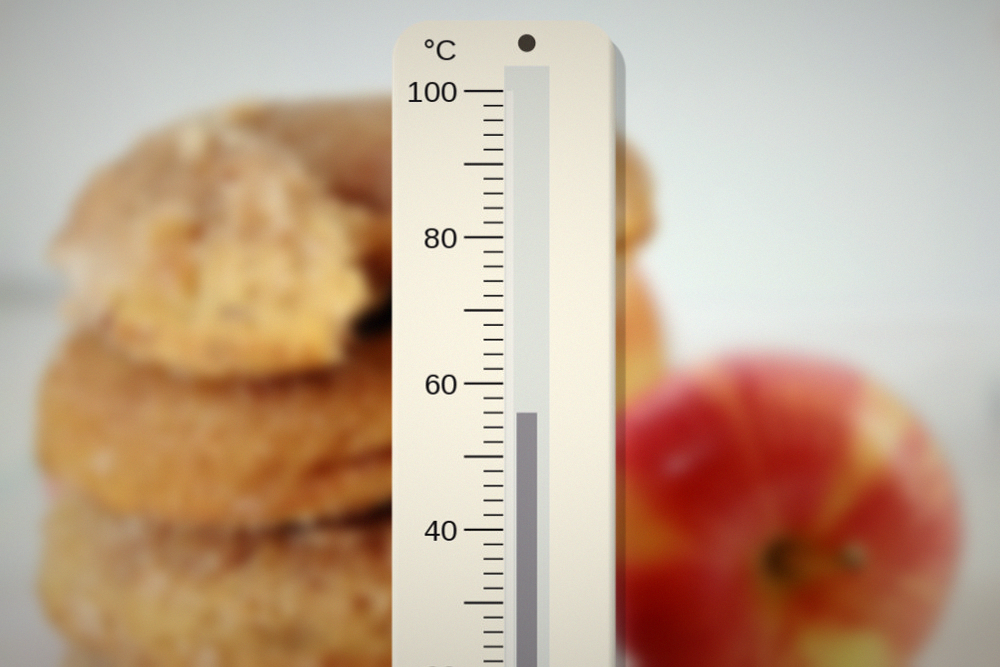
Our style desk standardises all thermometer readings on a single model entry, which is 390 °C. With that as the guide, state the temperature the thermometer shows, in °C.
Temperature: 56 °C
